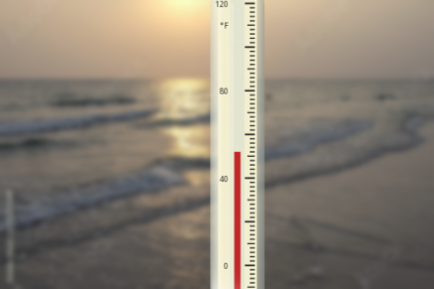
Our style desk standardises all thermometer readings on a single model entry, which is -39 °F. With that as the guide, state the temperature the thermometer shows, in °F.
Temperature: 52 °F
